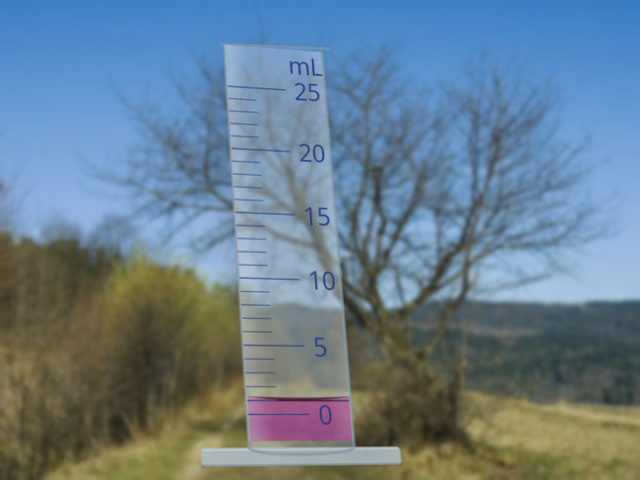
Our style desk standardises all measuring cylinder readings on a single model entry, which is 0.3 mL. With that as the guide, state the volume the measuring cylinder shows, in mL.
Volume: 1 mL
